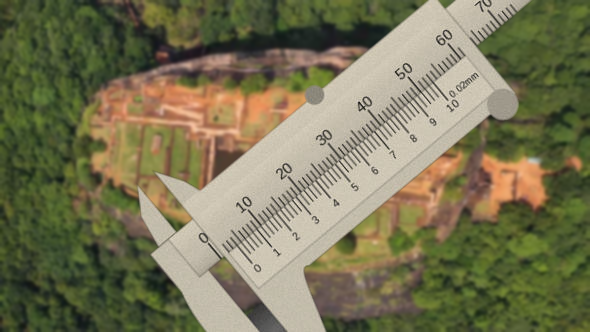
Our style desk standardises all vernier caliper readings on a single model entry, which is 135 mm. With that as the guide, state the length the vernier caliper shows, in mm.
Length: 4.0 mm
